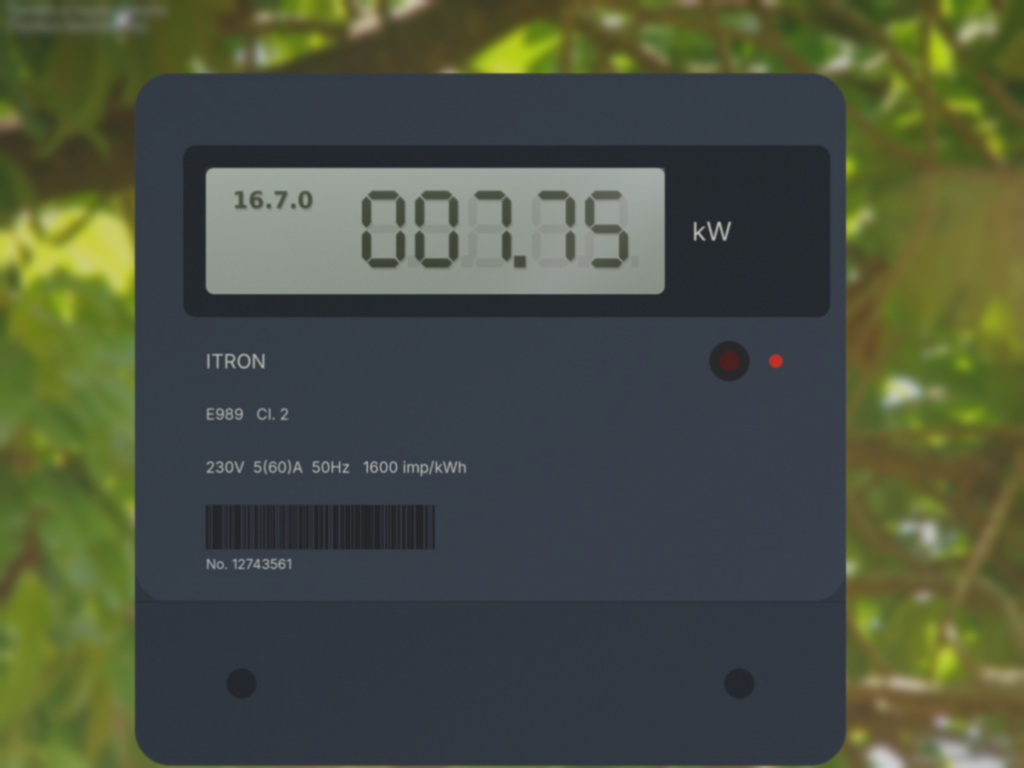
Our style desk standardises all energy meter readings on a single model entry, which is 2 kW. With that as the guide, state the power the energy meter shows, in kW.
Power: 7.75 kW
